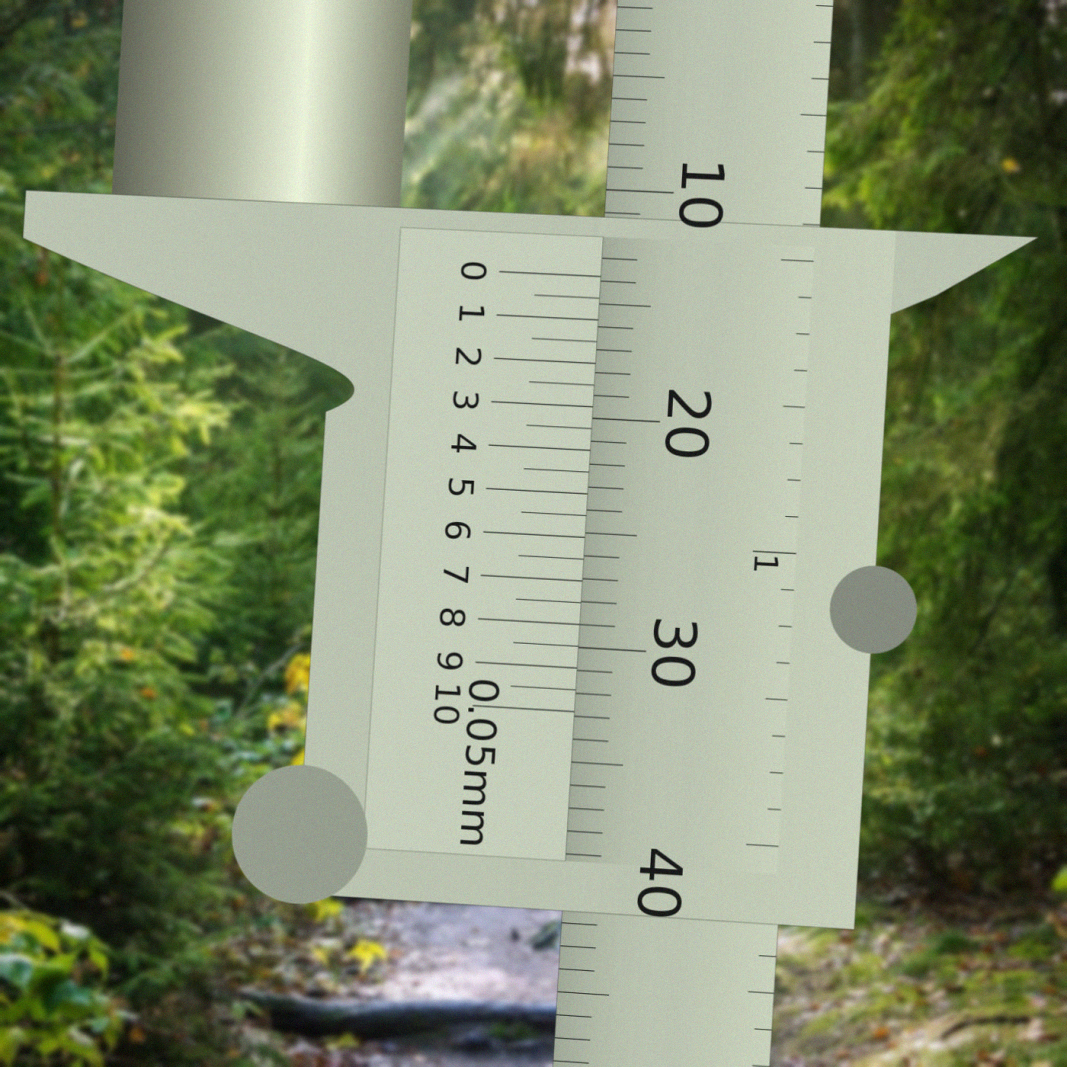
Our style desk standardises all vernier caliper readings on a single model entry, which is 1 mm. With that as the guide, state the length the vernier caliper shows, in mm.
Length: 13.80 mm
